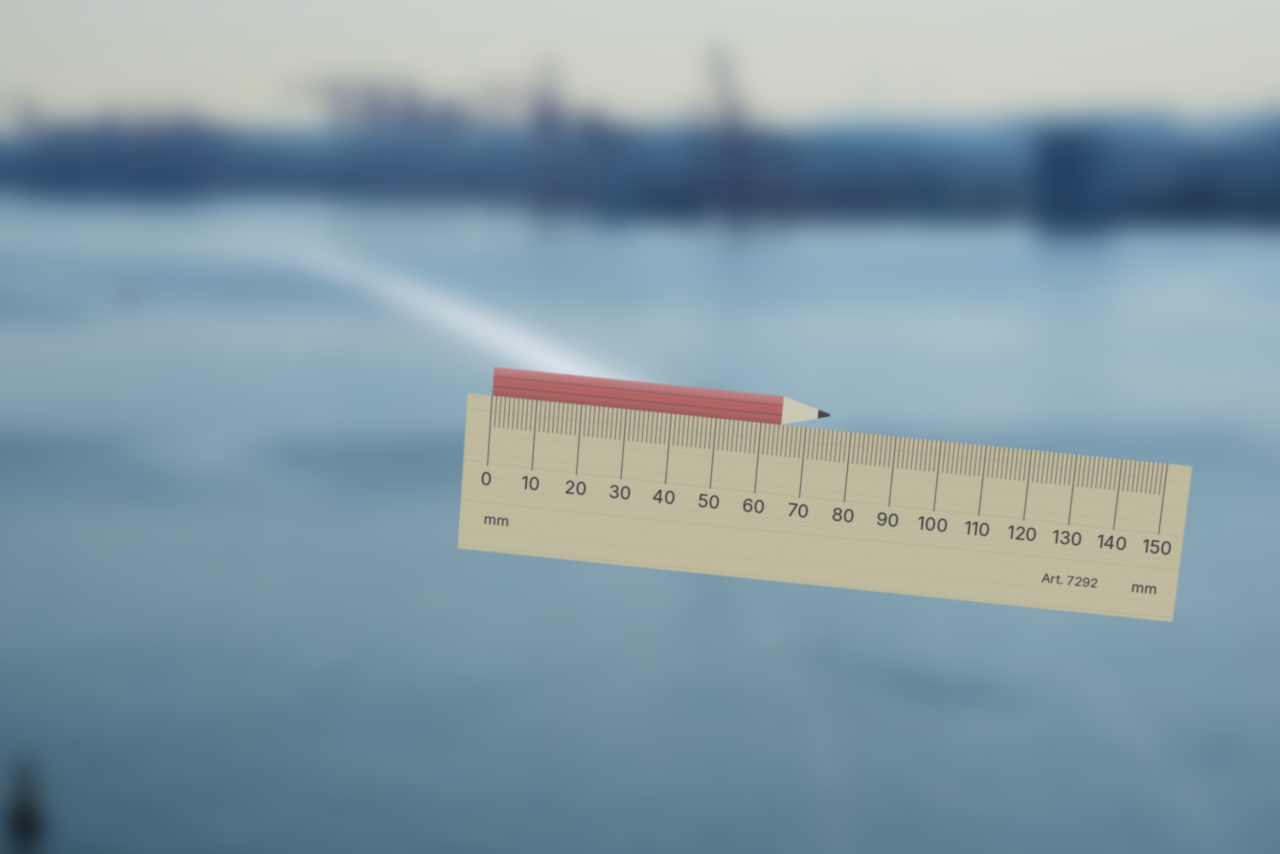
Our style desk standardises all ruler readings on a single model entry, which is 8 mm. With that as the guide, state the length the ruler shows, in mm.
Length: 75 mm
